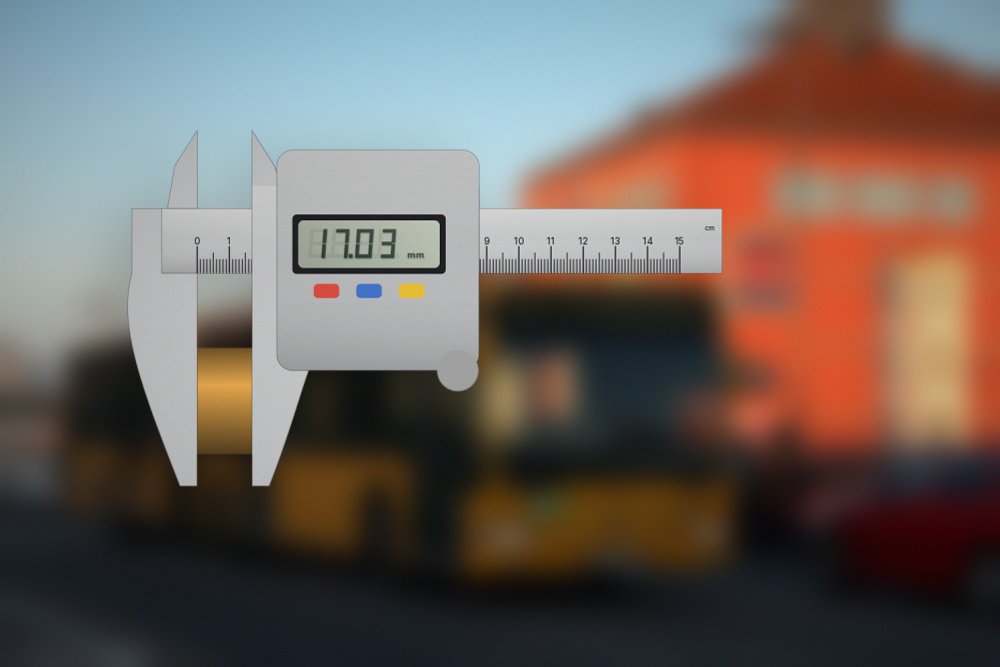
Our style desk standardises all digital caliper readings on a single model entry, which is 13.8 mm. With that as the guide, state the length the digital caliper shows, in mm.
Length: 17.03 mm
